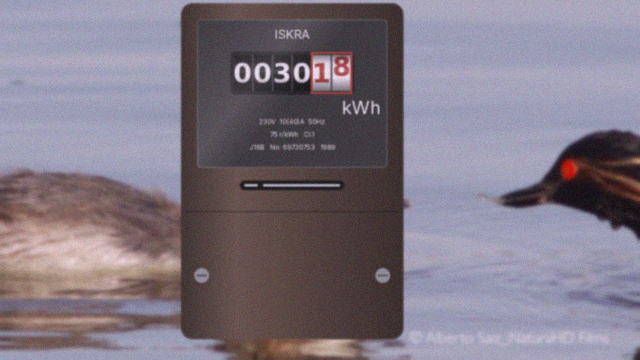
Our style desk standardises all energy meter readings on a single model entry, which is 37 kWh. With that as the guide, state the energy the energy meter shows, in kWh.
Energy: 30.18 kWh
